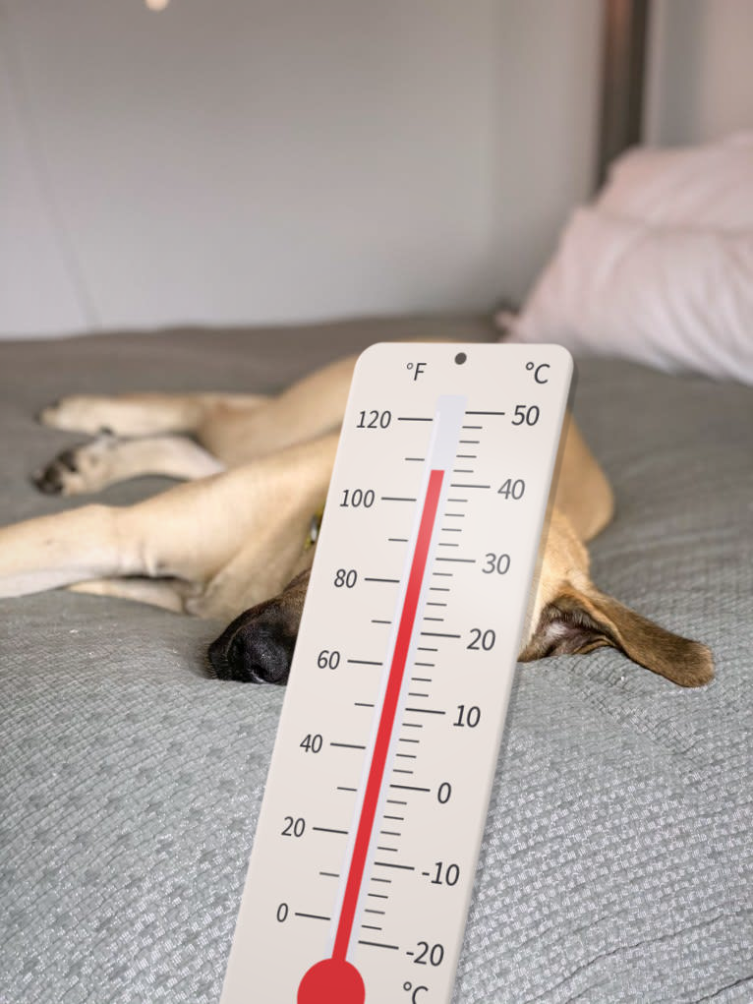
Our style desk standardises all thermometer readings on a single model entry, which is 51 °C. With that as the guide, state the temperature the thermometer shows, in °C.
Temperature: 42 °C
